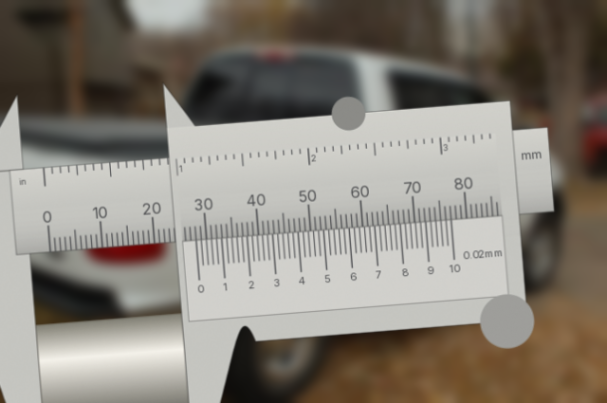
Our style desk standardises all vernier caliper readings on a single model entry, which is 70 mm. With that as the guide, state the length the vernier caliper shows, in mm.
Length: 28.0 mm
